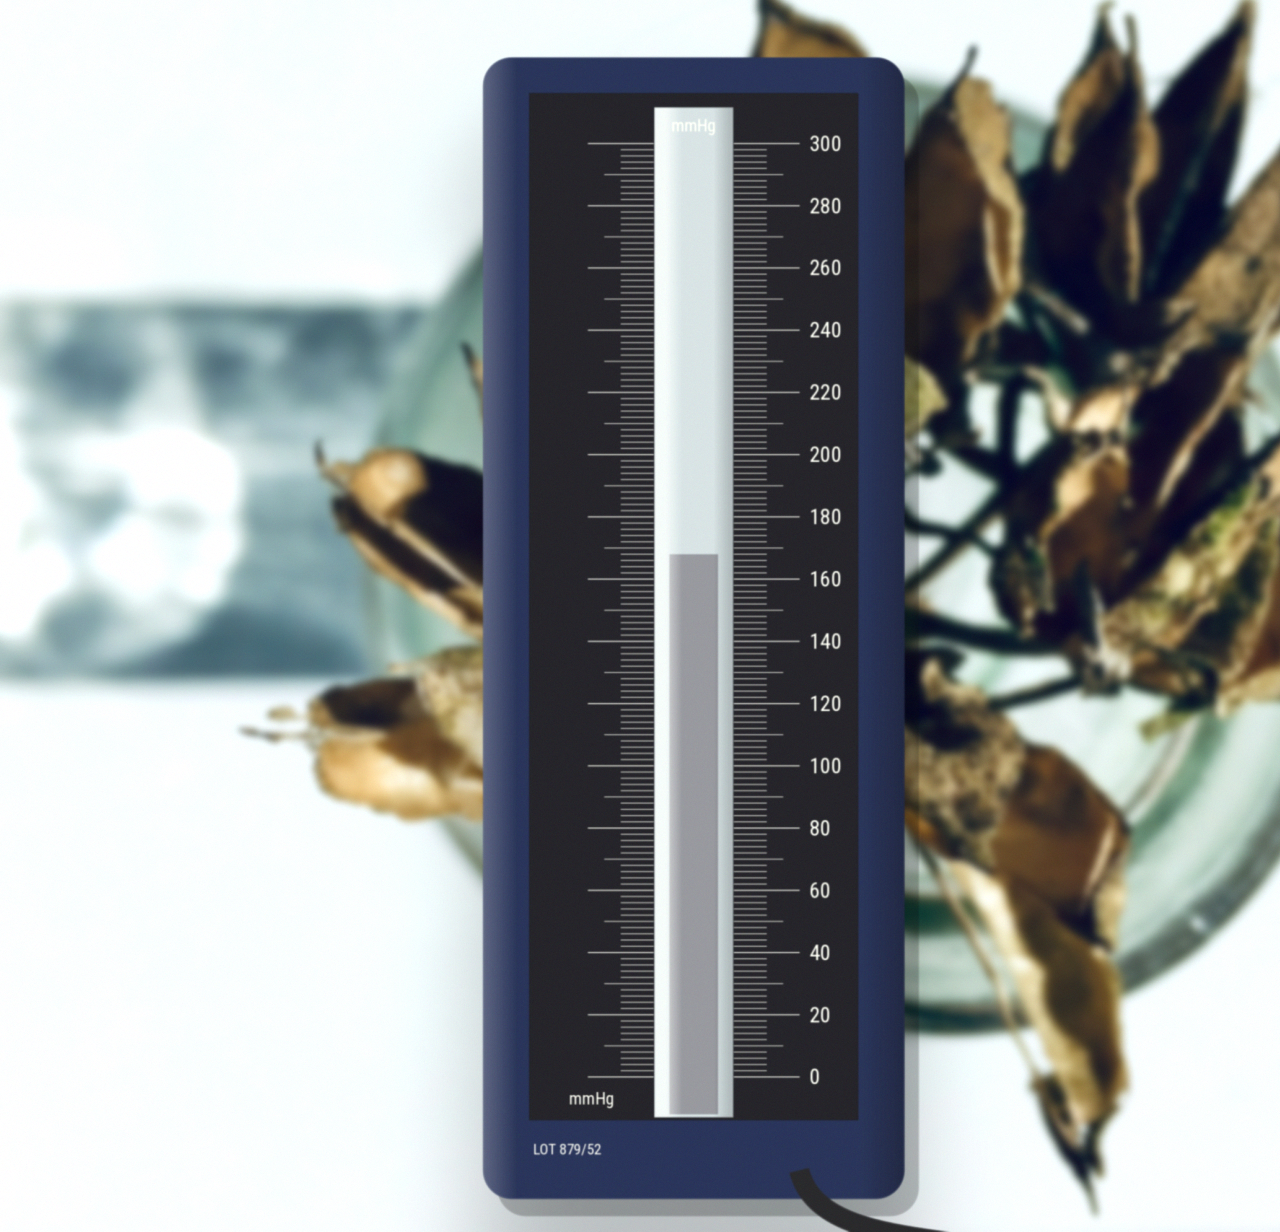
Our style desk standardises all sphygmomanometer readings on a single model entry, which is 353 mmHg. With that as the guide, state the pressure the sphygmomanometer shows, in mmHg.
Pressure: 168 mmHg
